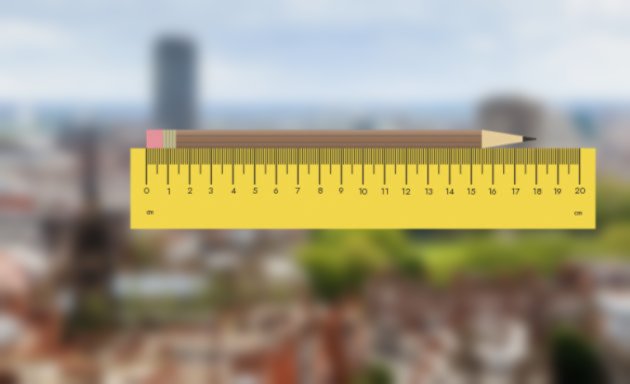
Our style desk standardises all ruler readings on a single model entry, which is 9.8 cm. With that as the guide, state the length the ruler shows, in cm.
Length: 18 cm
